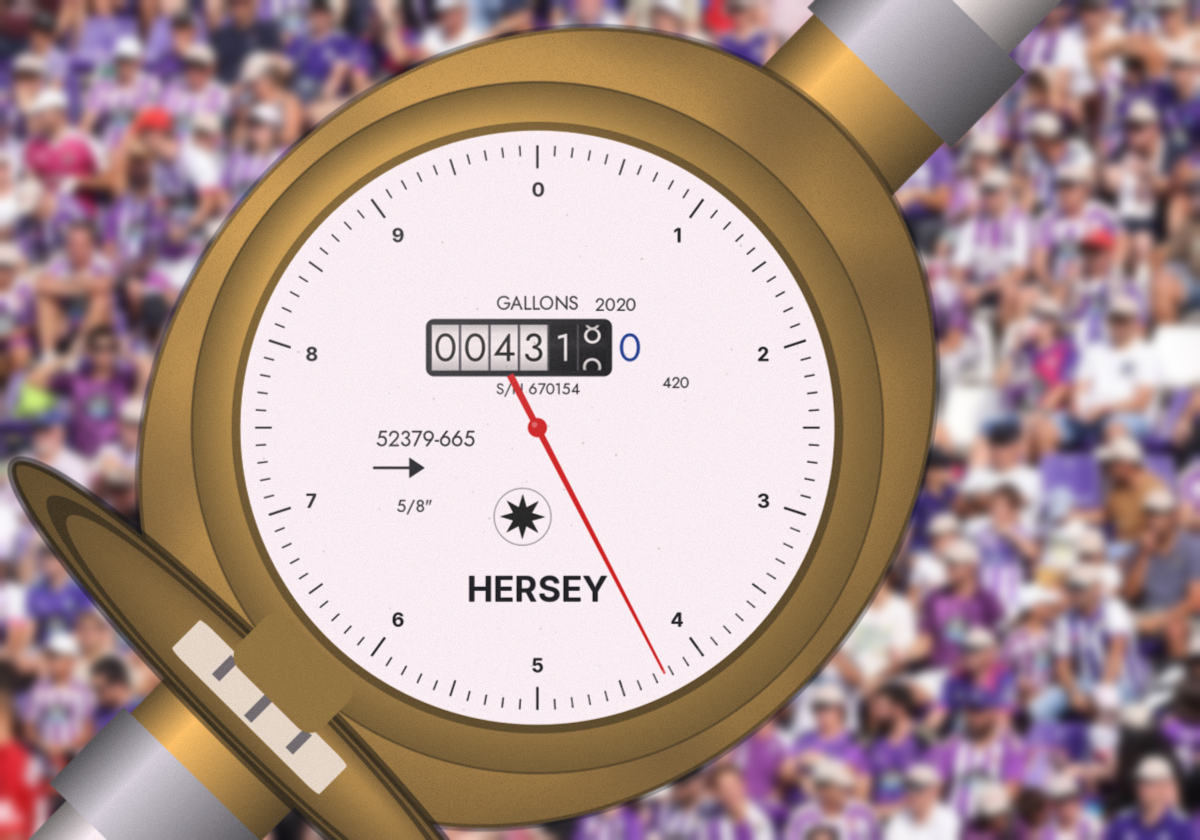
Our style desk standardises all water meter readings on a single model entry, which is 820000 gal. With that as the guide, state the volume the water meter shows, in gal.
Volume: 43184.2 gal
